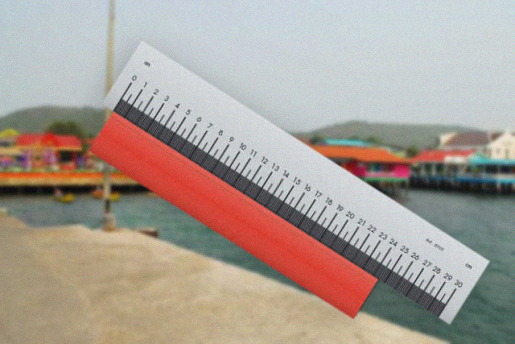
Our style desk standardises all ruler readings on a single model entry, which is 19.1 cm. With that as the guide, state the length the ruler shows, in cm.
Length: 24.5 cm
